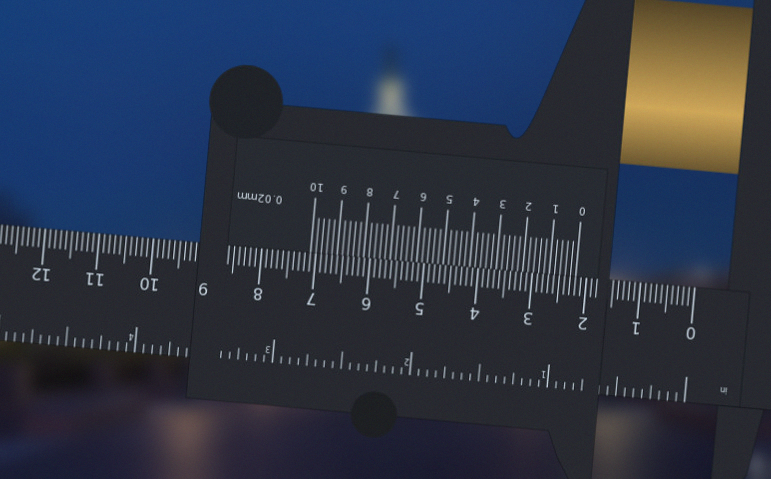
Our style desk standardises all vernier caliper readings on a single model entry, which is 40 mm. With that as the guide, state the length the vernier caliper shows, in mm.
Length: 22.0 mm
